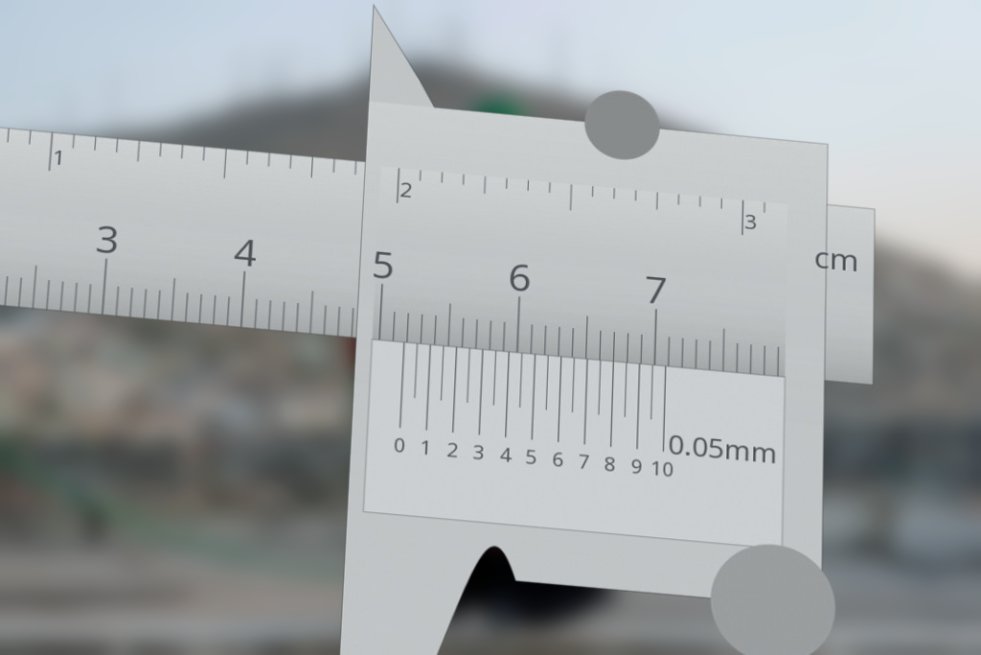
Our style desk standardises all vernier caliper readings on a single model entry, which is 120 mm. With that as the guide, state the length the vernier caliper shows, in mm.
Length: 51.8 mm
